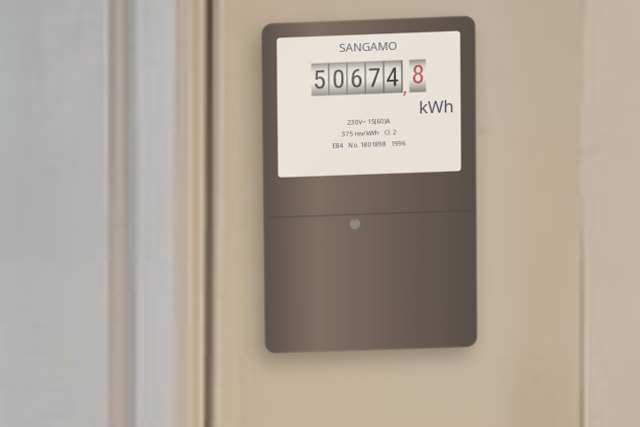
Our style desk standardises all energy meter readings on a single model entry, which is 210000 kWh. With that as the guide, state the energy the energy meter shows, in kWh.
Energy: 50674.8 kWh
